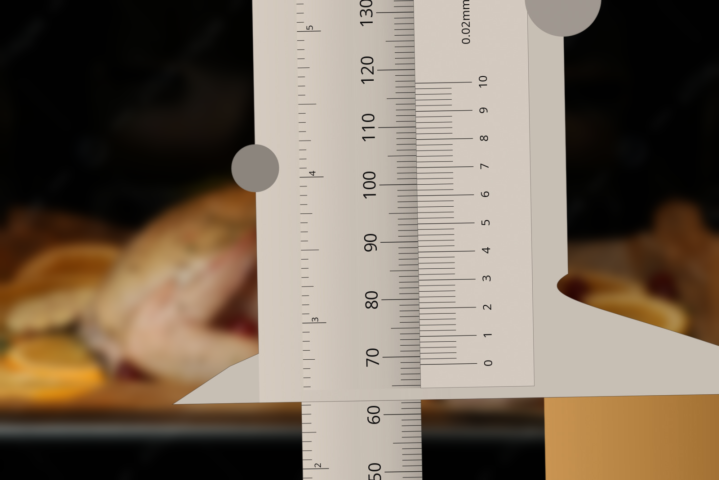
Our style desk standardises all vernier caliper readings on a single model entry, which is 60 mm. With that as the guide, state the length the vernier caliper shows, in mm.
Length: 68.6 mm
